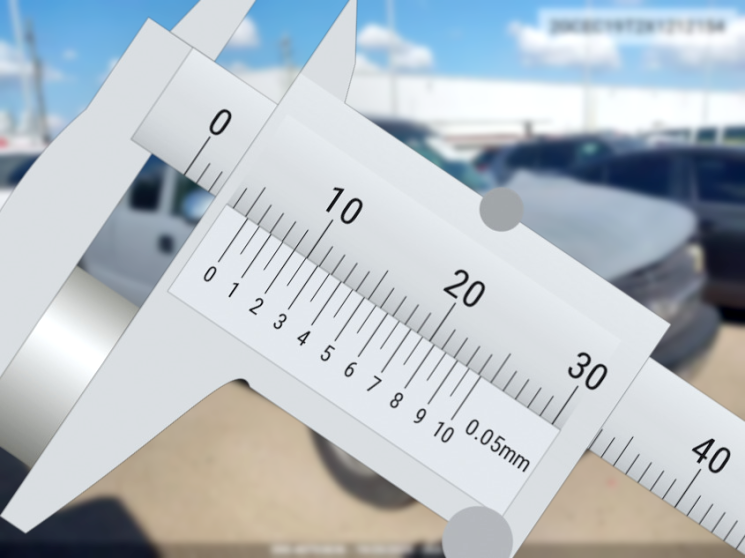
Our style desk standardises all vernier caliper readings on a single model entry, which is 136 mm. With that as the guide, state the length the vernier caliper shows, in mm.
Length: 5.2 mm
